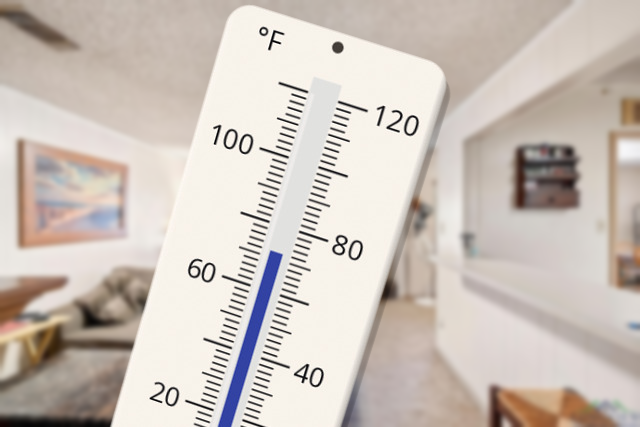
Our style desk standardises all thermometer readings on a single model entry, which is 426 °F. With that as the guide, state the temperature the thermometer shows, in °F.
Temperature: 72 °F
